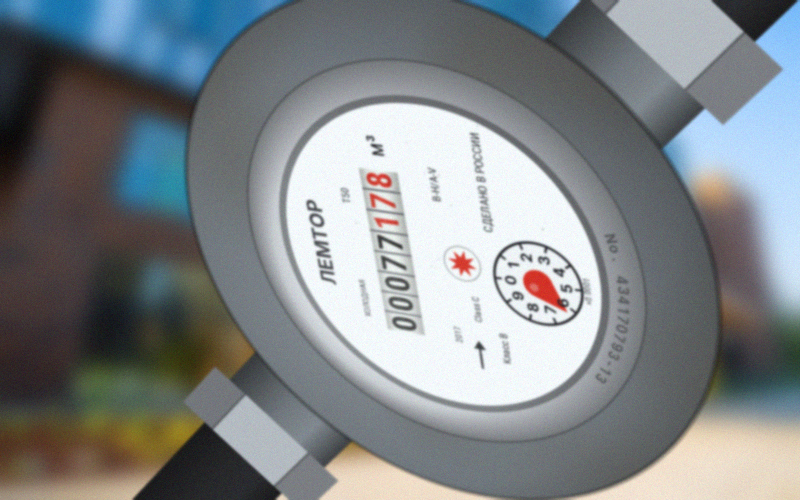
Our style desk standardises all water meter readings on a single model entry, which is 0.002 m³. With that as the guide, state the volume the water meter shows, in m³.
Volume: 77.1786 m³
